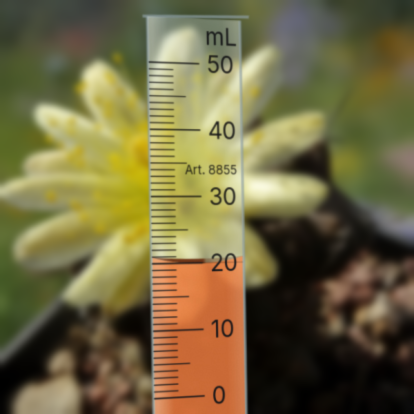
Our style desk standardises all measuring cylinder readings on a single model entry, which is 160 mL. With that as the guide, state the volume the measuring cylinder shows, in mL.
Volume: 20 mL
